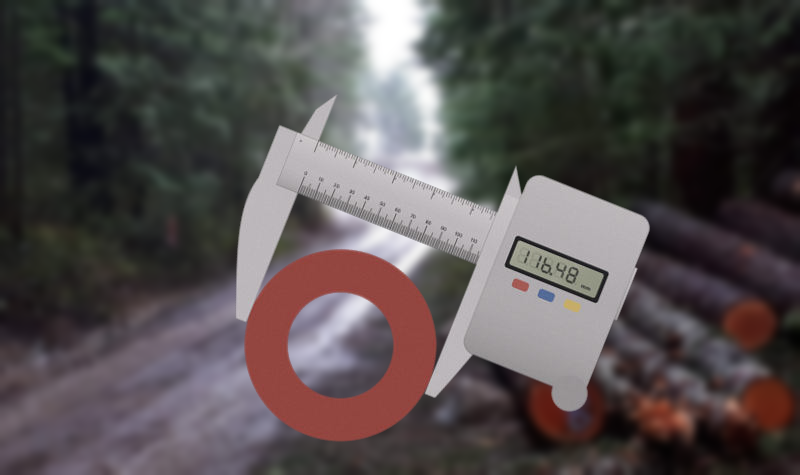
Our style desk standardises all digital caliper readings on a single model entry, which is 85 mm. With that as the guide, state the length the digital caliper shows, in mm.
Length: 116.48 mm
